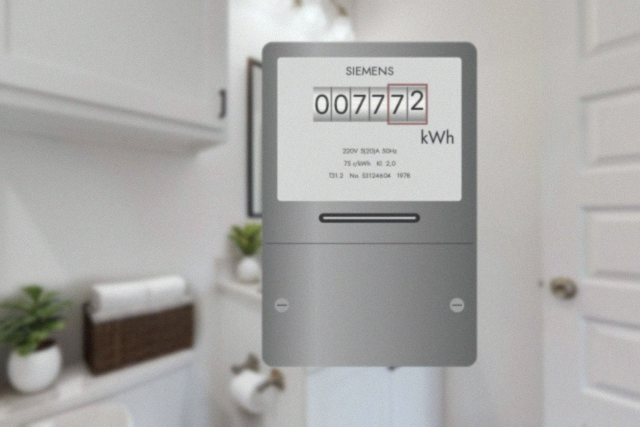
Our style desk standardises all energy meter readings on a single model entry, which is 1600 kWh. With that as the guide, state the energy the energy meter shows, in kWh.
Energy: 77.72 kWh
